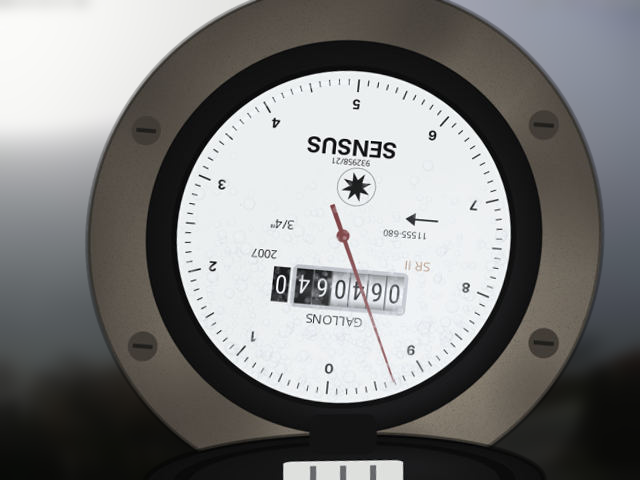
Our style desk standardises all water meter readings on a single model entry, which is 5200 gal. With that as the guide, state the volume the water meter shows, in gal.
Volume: 640639.3 gal
